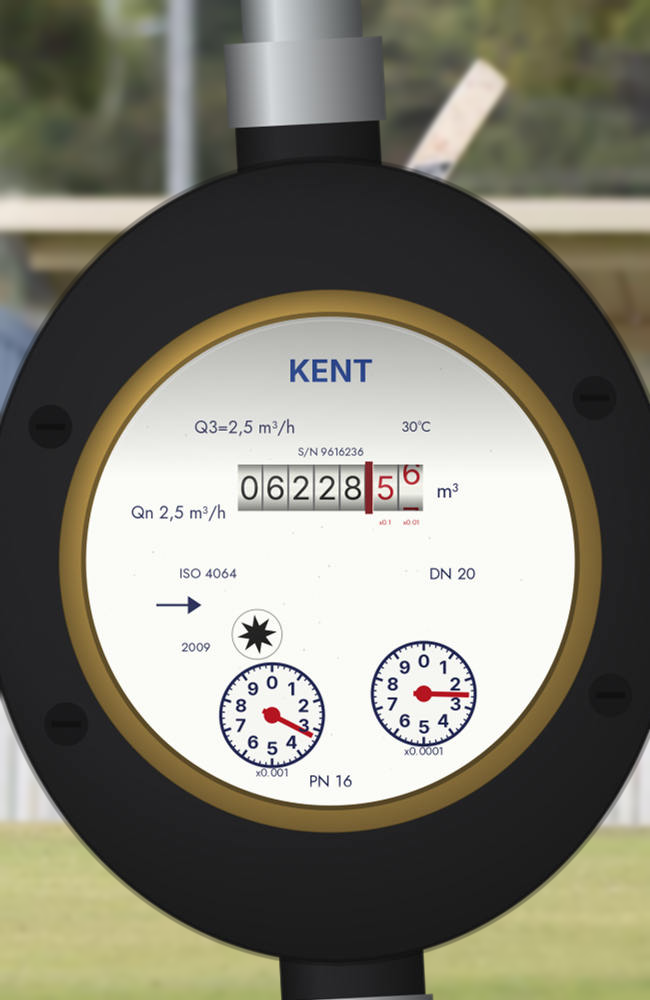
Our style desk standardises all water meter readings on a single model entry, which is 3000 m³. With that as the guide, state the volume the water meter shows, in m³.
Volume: 6228.5632 m³
